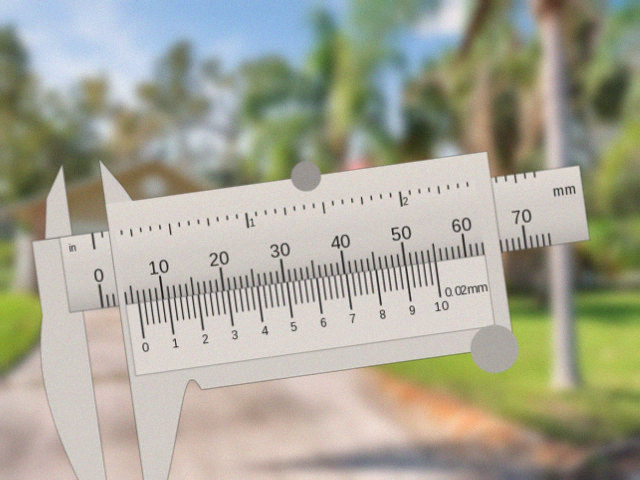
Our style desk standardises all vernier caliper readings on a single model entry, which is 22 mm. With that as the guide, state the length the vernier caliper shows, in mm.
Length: 6.0 mm
